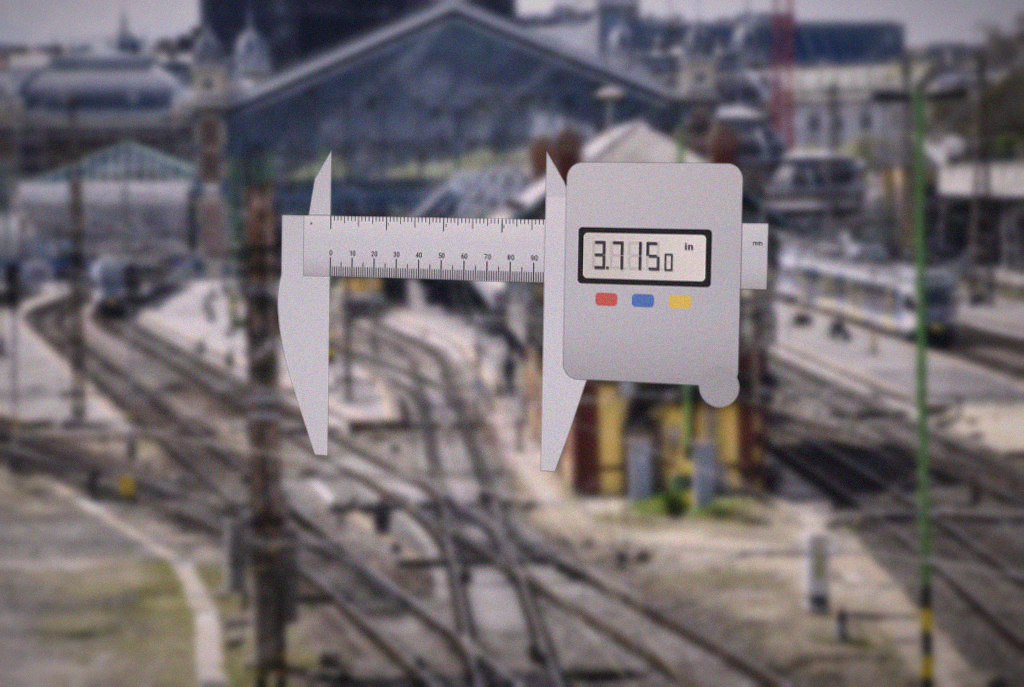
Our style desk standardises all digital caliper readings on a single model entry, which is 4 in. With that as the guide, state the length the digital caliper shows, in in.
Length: 3.7150 in
